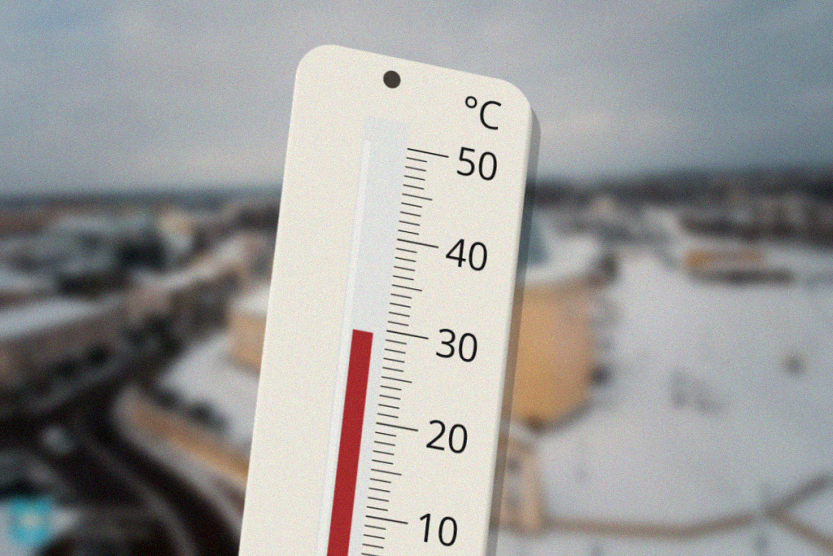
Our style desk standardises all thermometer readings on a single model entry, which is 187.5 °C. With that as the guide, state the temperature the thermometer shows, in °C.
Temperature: 29.5 °C
